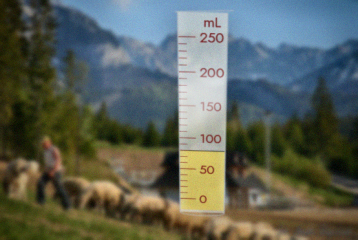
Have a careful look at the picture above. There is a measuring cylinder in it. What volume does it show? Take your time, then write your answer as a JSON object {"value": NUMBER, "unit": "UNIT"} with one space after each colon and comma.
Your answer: {"value": 80, "unit": "mL"}
